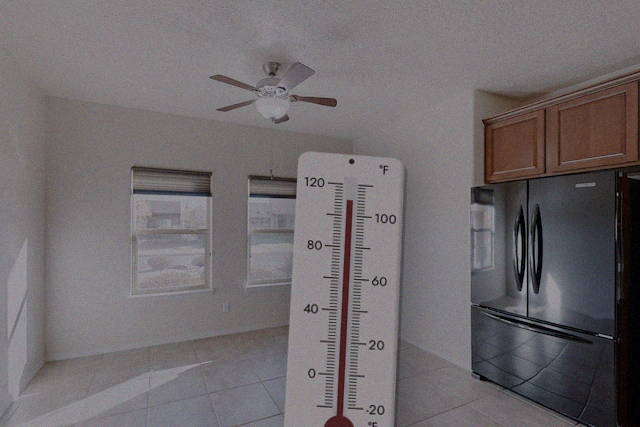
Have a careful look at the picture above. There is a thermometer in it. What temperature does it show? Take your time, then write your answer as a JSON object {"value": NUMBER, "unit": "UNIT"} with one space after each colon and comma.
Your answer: {"value": 110, "unit": "°F"}
